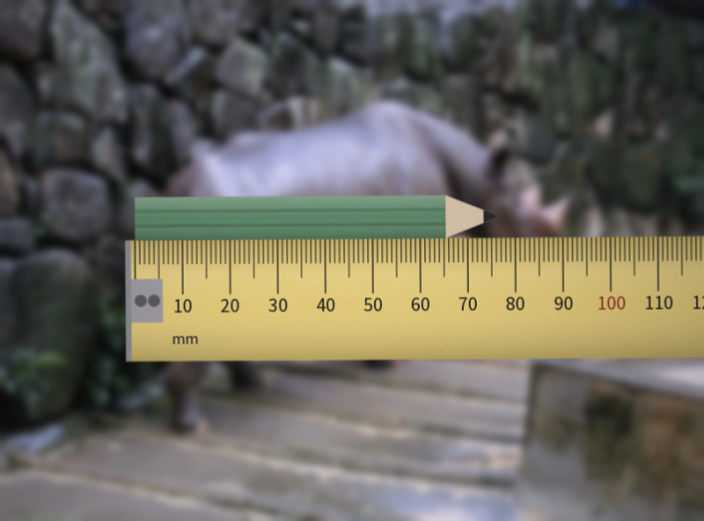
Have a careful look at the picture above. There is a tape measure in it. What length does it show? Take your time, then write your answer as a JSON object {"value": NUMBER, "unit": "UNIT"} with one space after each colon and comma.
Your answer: {"value": 76, "unit": "mm"}
